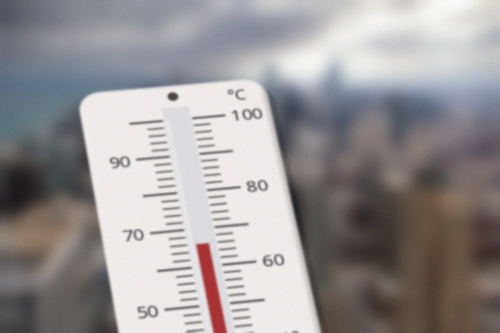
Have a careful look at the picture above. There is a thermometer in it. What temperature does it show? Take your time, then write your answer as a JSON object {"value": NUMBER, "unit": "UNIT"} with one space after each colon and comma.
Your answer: {"value": 66, "unit": "°C"}
